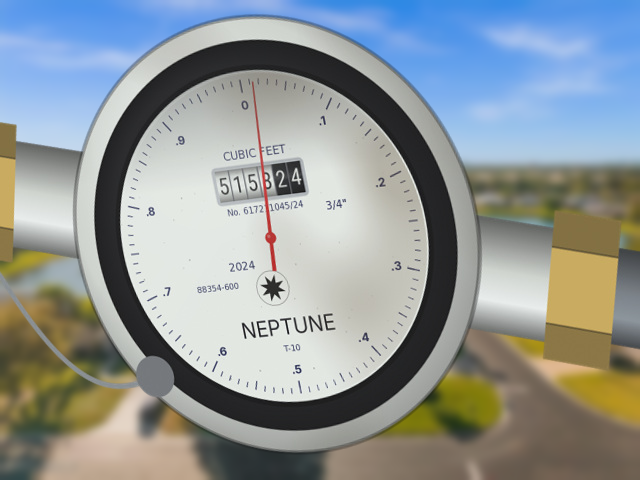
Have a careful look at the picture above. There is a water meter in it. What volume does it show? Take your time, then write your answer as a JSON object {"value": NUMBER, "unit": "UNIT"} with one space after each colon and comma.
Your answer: {"value": 515824.01, "unit": "ft³"}
